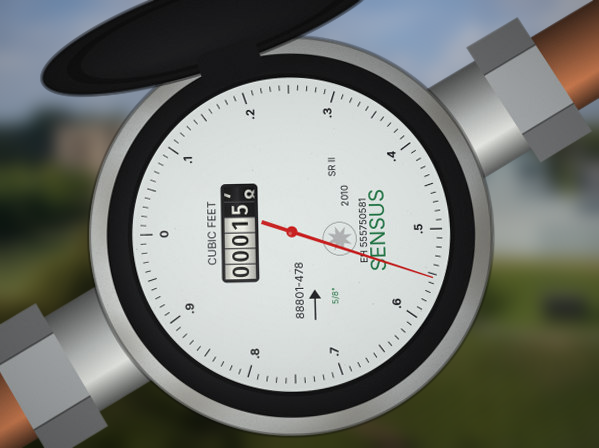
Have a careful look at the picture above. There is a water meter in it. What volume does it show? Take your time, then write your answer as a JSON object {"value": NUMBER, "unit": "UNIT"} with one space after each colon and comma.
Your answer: {"value": 157.55, "unit": "ft³"}
